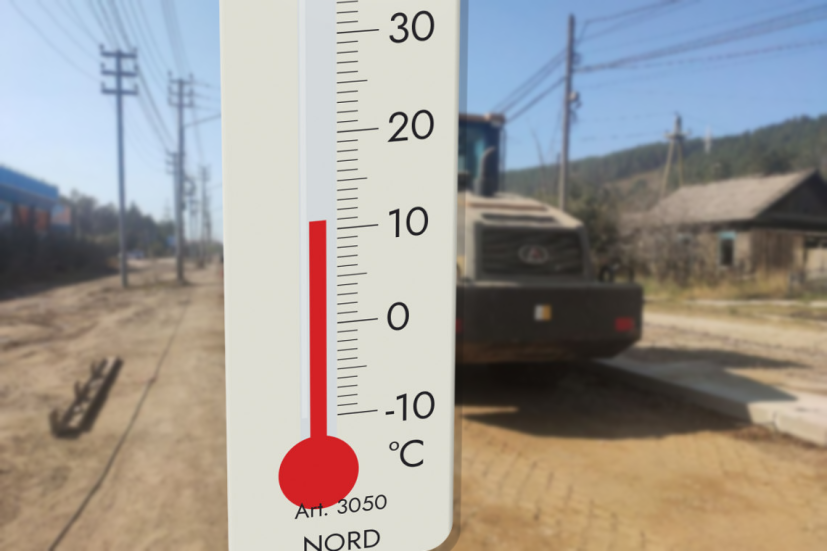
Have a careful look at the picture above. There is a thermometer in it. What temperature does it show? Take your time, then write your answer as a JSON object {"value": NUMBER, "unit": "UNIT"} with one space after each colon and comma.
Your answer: {"value": 11, "unit": "°C"}
